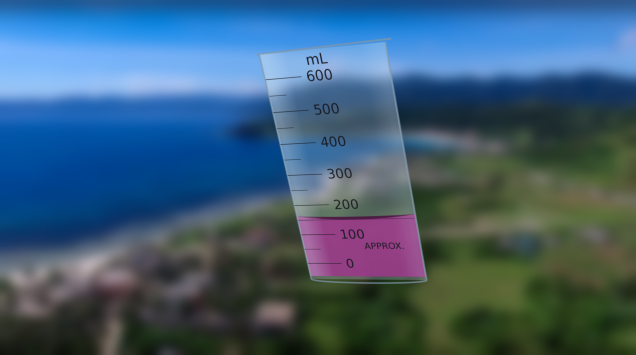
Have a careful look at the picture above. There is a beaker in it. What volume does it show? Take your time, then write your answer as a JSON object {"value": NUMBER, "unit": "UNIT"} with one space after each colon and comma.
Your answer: {"value": 150, "unit": "mL"}
